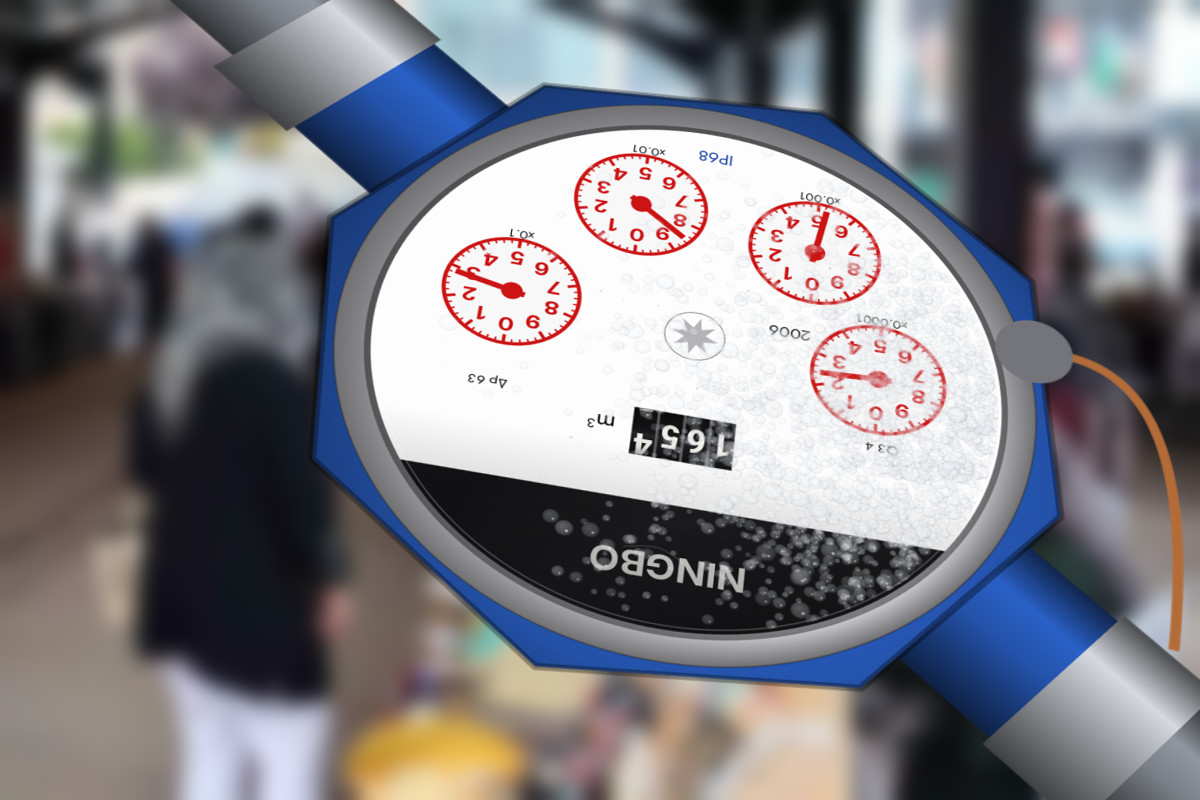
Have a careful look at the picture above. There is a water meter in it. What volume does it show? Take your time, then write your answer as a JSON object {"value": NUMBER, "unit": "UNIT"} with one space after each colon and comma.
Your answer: {"value": 1654.2852, "unit": "m³"}
